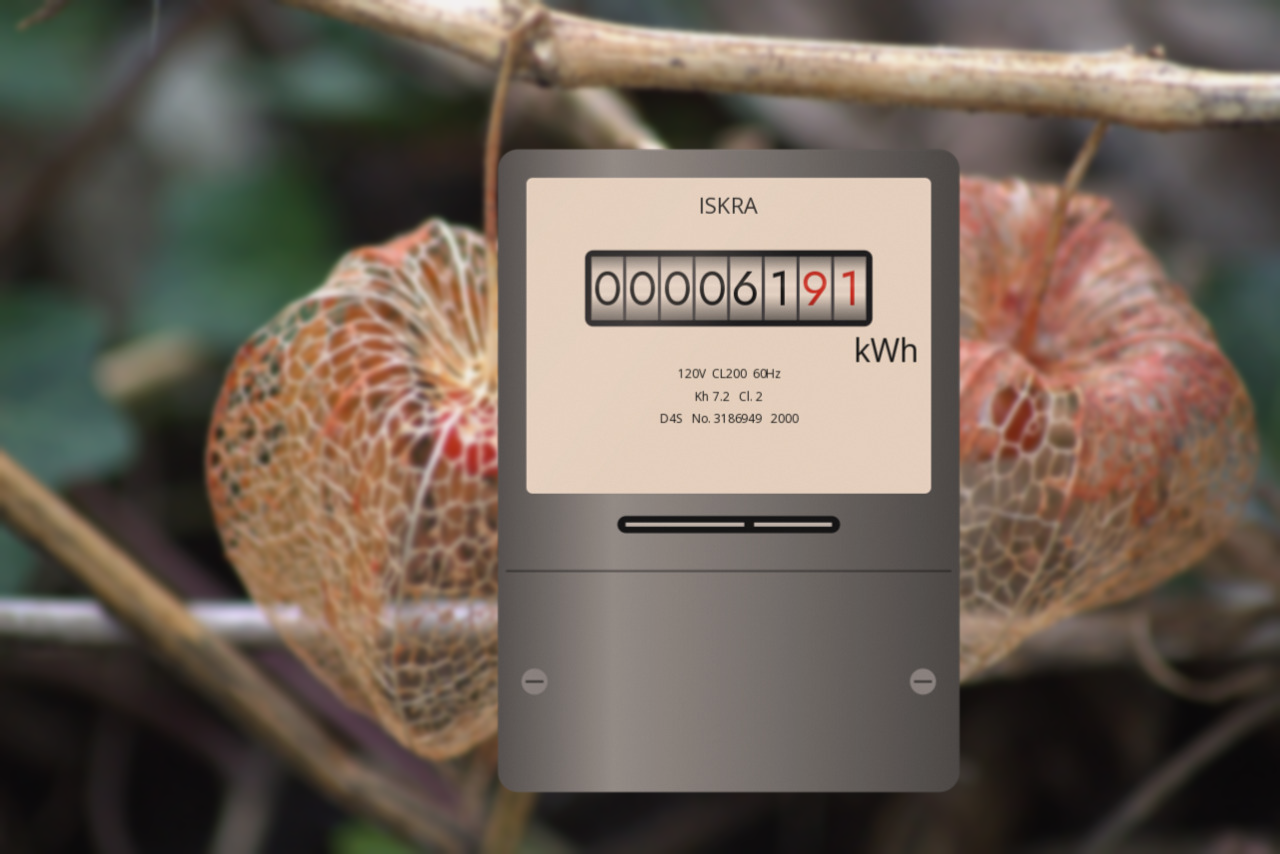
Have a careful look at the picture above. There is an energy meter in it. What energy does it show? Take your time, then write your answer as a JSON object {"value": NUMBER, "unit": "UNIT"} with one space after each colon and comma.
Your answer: {"value": 61.91, "unit": "kWh"}
